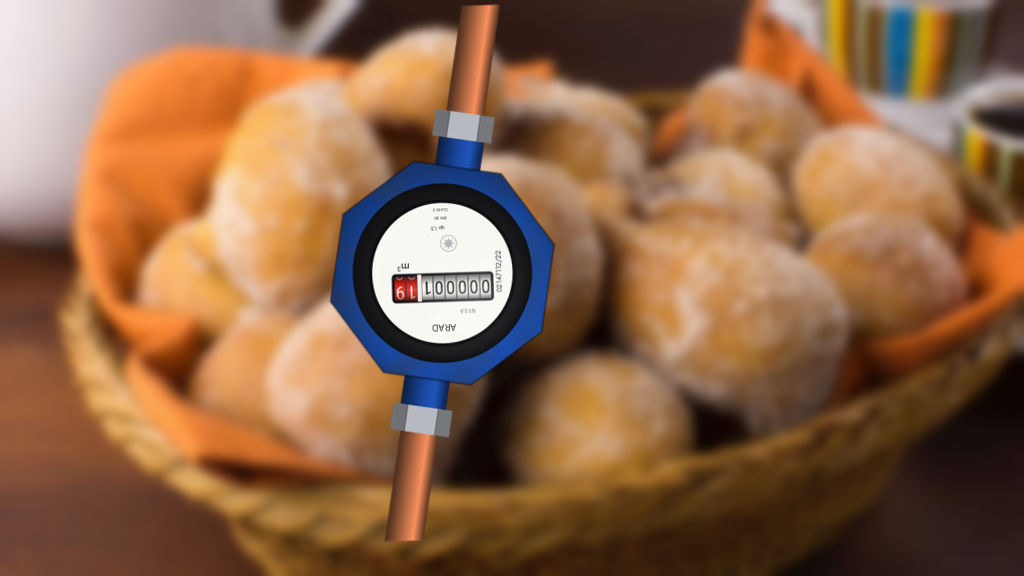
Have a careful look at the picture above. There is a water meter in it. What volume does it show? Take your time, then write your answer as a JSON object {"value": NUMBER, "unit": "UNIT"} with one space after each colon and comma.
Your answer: {"value": 1.19, "unit": "m³"}
